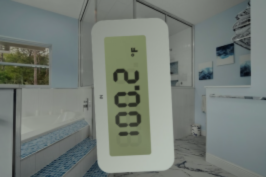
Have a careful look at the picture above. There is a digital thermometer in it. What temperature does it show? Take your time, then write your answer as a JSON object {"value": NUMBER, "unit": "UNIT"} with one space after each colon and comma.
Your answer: {"value": 100.2, "unit": "°F"}
